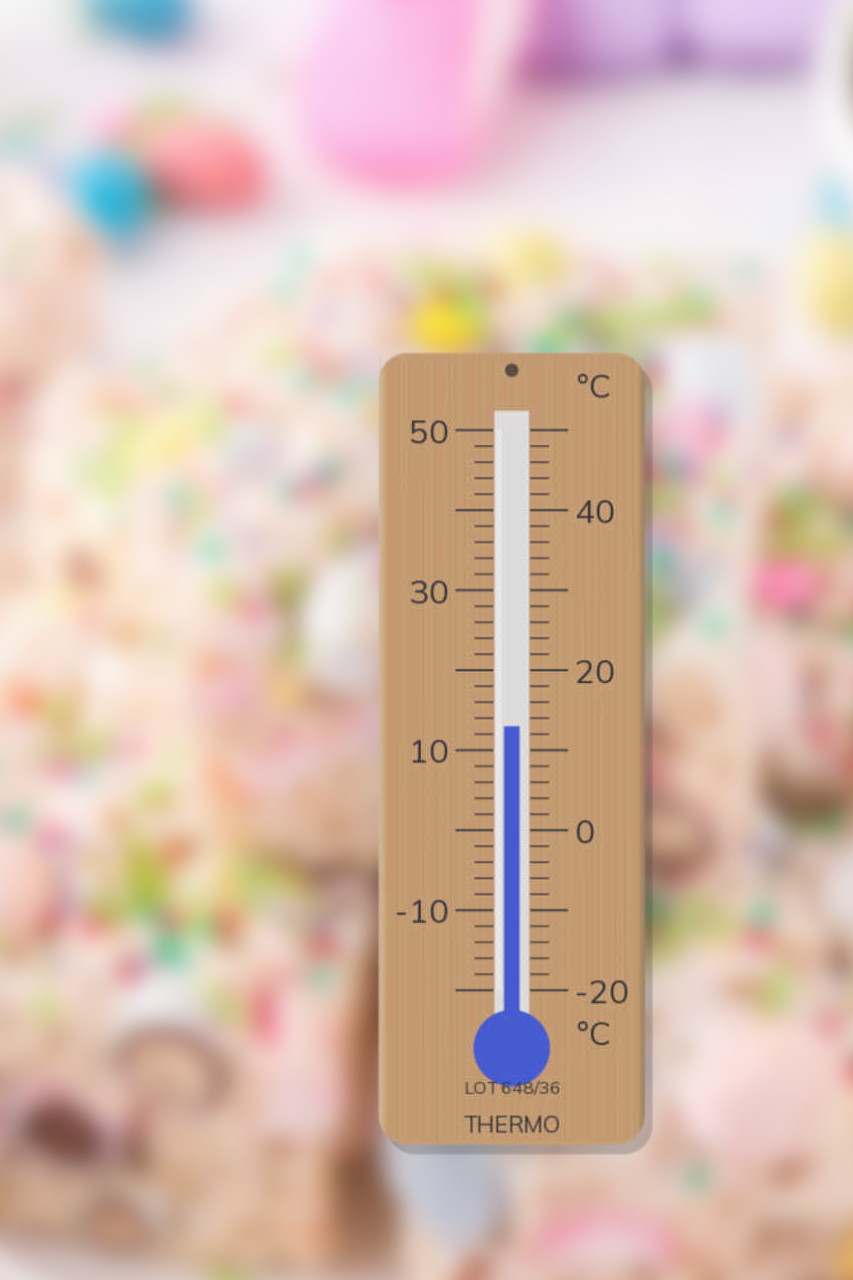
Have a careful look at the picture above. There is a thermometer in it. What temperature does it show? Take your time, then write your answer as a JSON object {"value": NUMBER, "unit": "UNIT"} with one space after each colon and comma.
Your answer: {"value": 13, "unit": "°C"}
